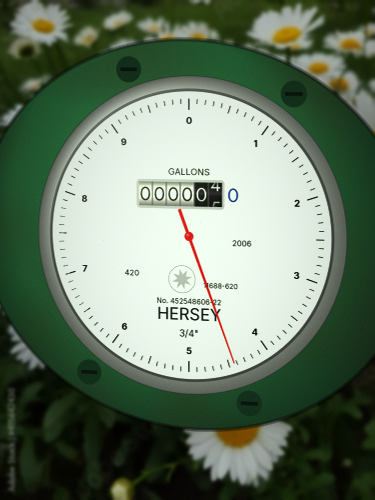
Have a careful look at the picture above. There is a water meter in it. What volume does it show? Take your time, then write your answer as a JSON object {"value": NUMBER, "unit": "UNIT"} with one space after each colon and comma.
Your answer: {"value": 44.4, "unit": "gal"}
